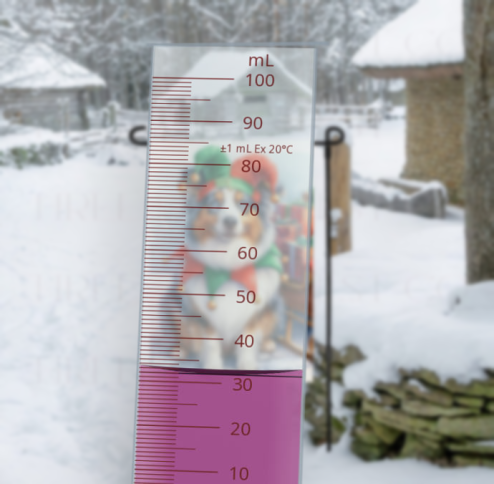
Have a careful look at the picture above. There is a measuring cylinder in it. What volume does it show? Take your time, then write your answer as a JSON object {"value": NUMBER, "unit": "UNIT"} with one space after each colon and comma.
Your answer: {"value": 32, "unit": "mL"}
